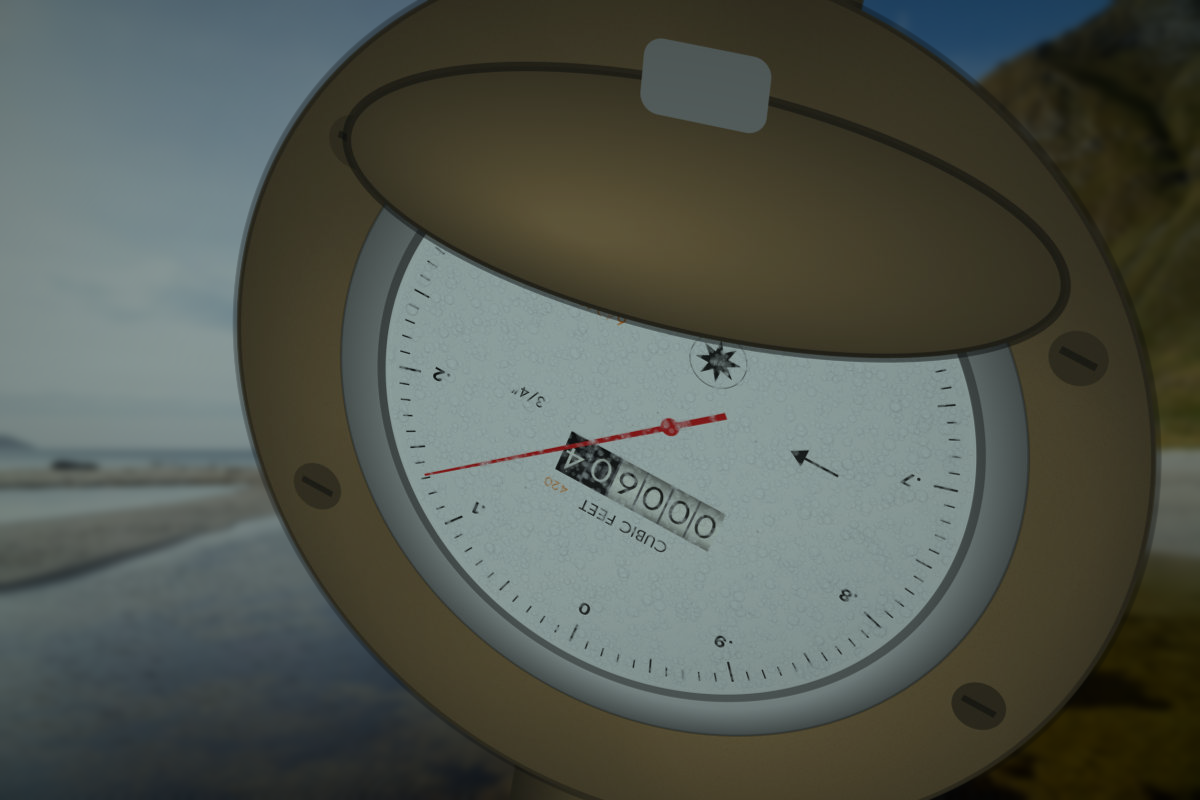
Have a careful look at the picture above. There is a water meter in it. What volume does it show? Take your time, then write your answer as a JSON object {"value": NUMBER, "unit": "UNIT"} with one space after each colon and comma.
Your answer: {"value": 604.13, "unit": "ft³"}
